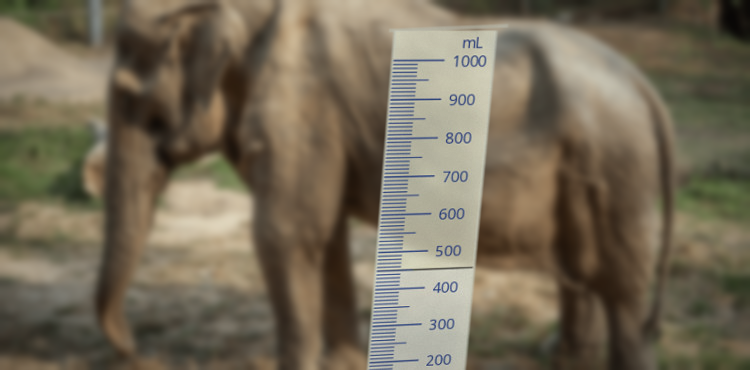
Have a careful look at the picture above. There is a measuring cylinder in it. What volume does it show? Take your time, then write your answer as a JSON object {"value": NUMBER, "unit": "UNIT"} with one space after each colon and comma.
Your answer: {"value": 450, "unit": "mL"}
